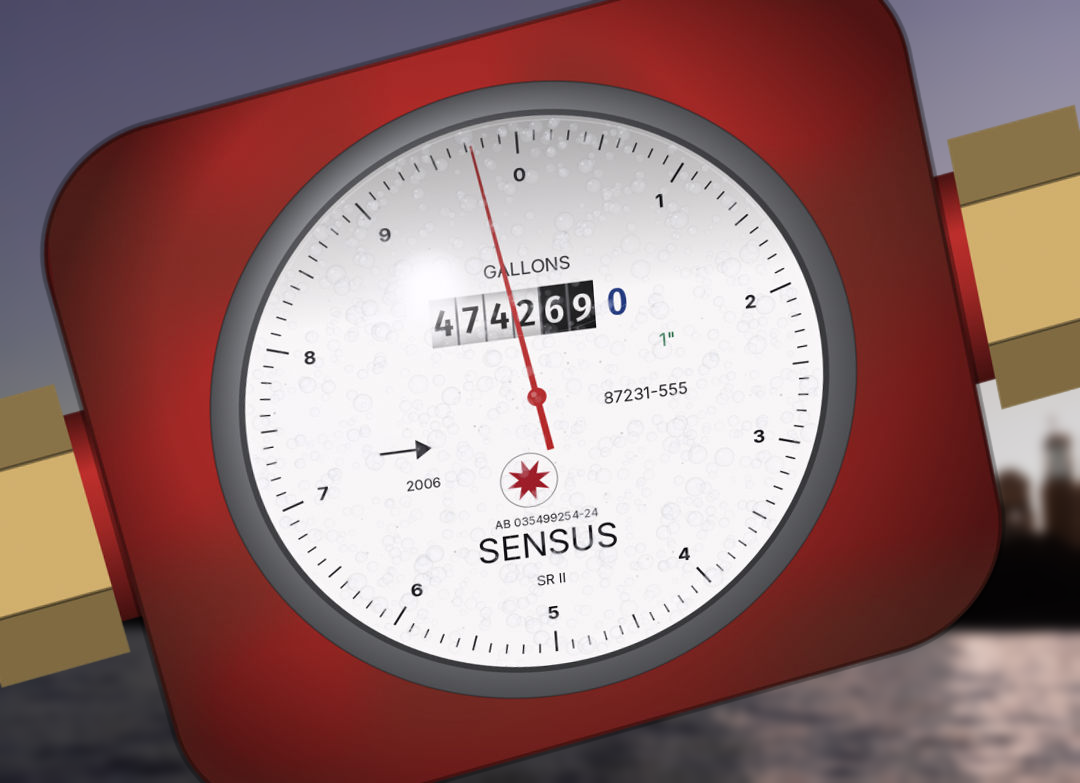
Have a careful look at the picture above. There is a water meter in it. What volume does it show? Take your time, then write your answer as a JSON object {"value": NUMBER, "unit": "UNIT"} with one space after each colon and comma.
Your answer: {"value": 4742689.7, "unit": "gal"}
